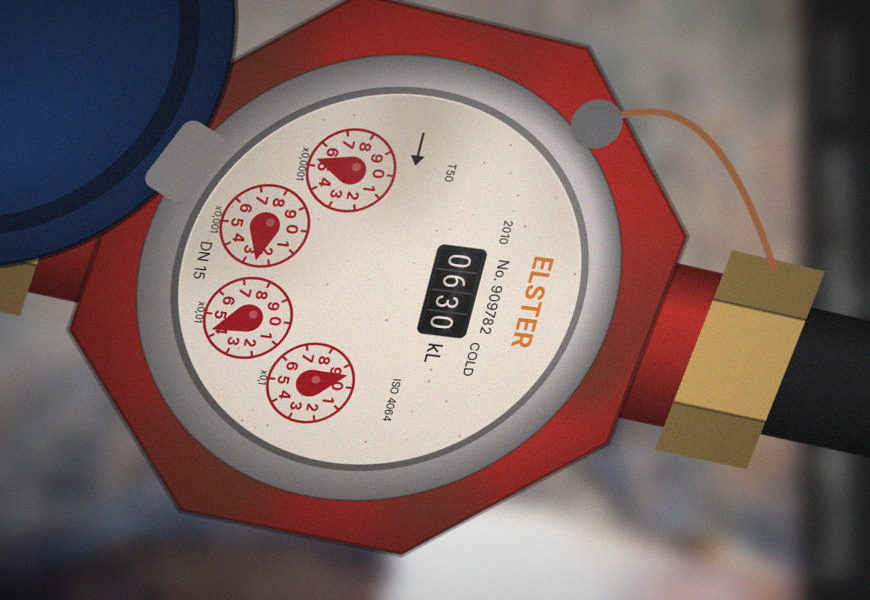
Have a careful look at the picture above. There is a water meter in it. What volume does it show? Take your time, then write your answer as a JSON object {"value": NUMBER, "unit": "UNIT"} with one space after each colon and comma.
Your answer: {"value": 629.9425, "unit": "kL"}
